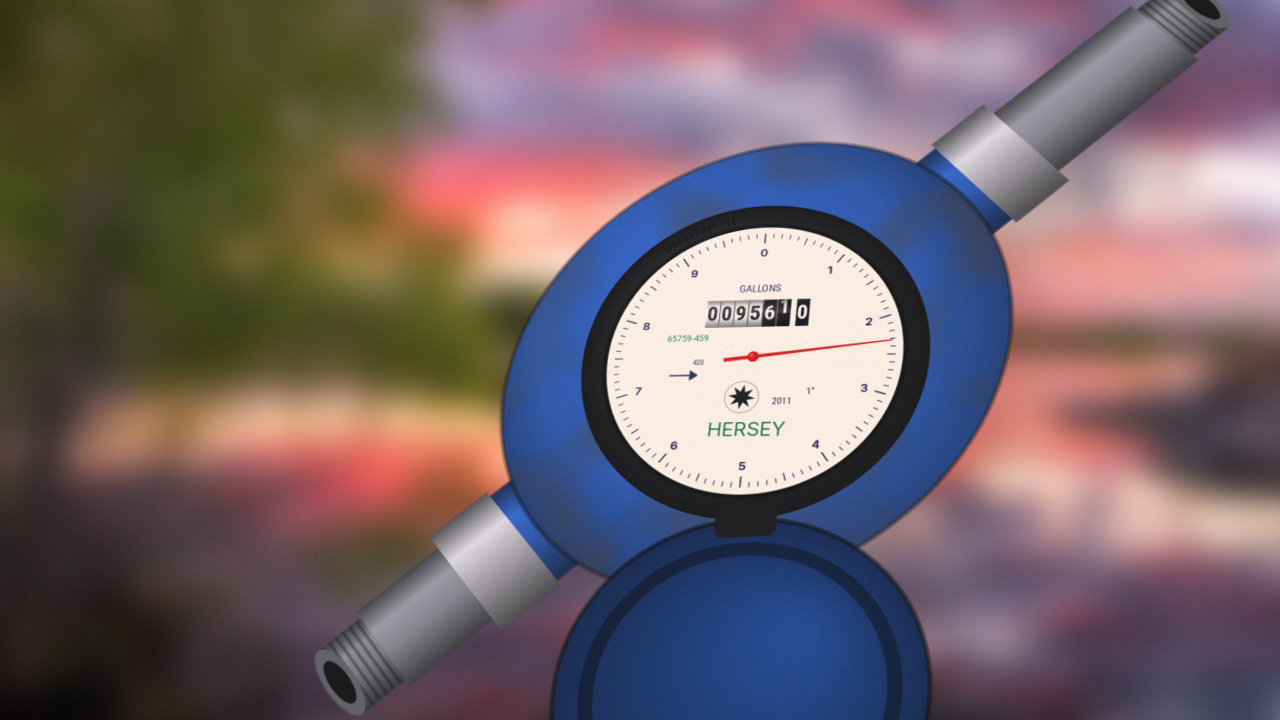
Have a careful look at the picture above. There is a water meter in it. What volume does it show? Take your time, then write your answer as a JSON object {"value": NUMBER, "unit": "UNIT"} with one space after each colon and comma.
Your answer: {"value": 95612.3, "unit": "gal"}
